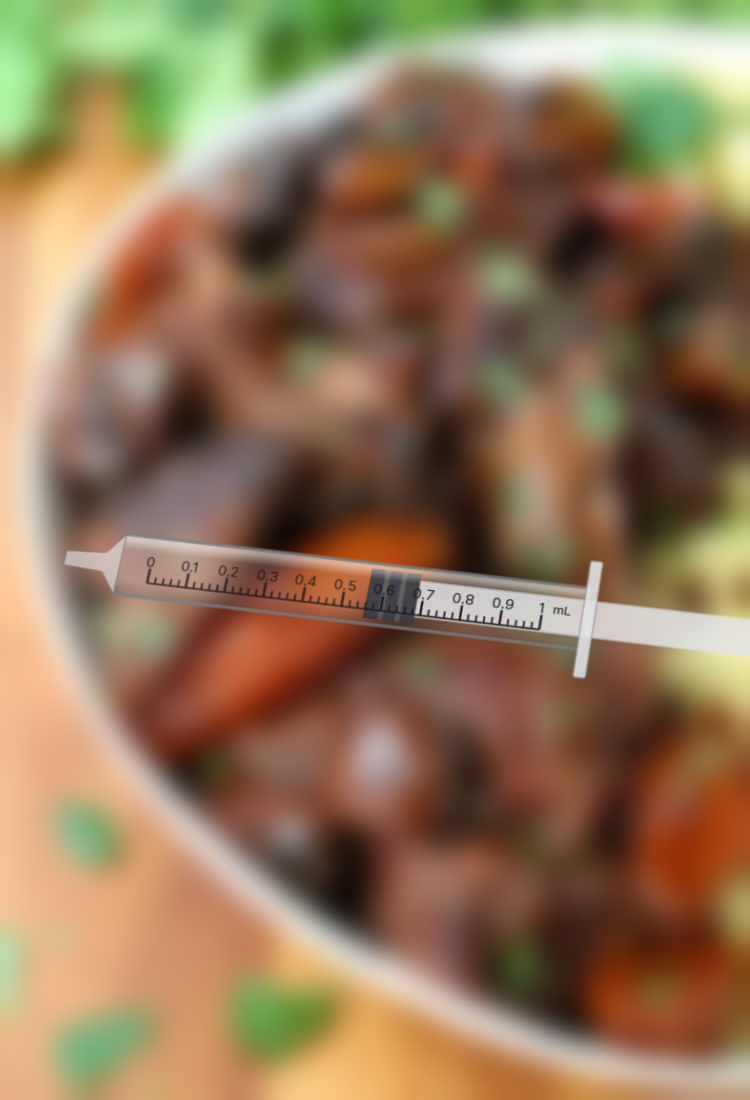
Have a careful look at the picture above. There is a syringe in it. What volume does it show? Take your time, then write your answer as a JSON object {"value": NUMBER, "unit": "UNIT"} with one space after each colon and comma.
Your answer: {"value": 0.56, "unit": "mL"}
